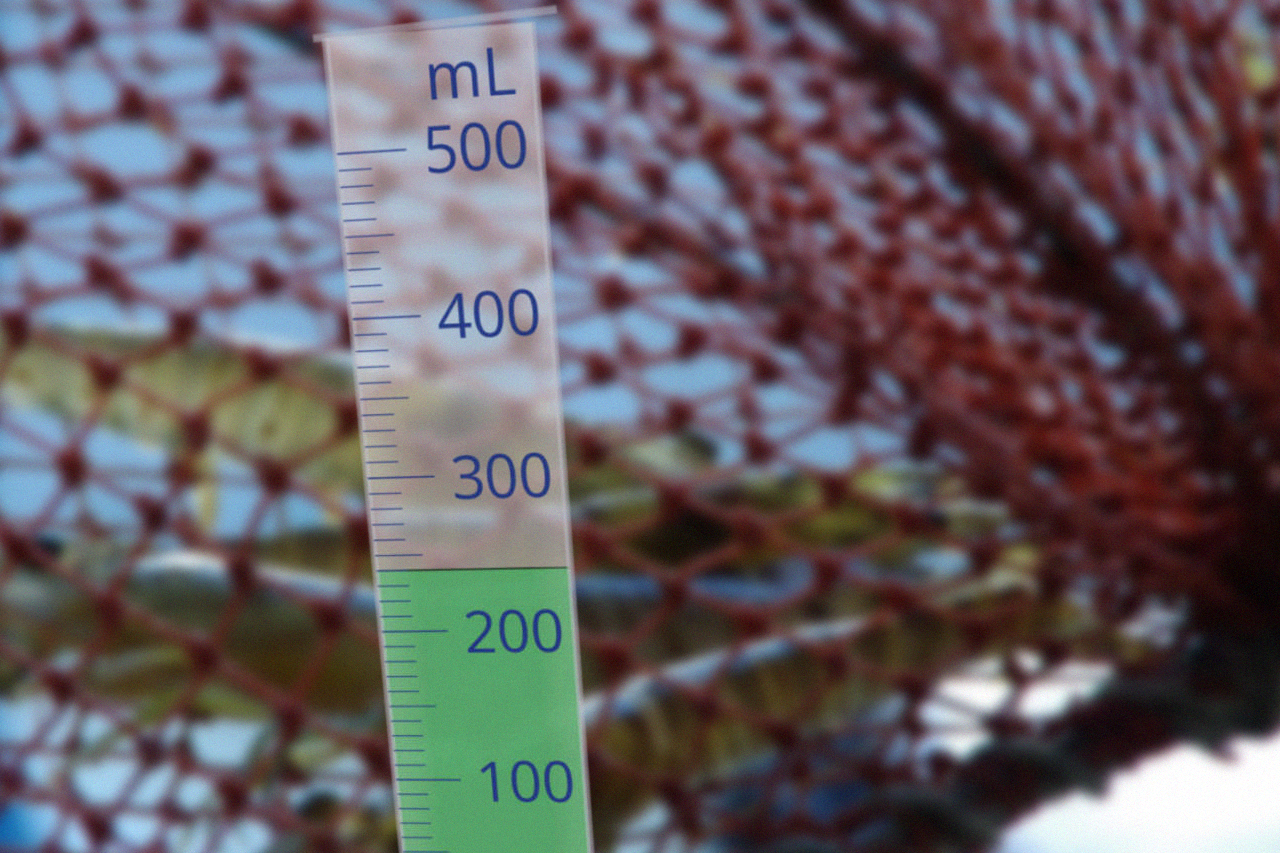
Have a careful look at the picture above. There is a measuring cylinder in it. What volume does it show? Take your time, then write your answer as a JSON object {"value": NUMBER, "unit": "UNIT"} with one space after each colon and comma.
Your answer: {"value": 240, "unit": "mL"}
